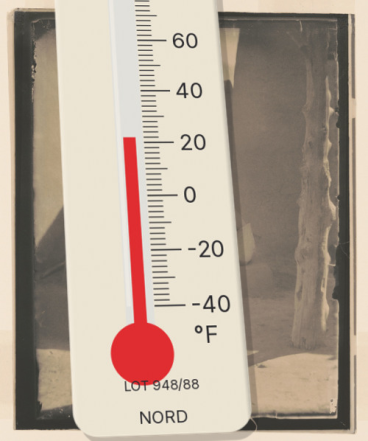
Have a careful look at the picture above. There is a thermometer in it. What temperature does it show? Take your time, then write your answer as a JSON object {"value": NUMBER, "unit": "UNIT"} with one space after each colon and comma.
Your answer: {"value": 22, "unit": "°F"}
